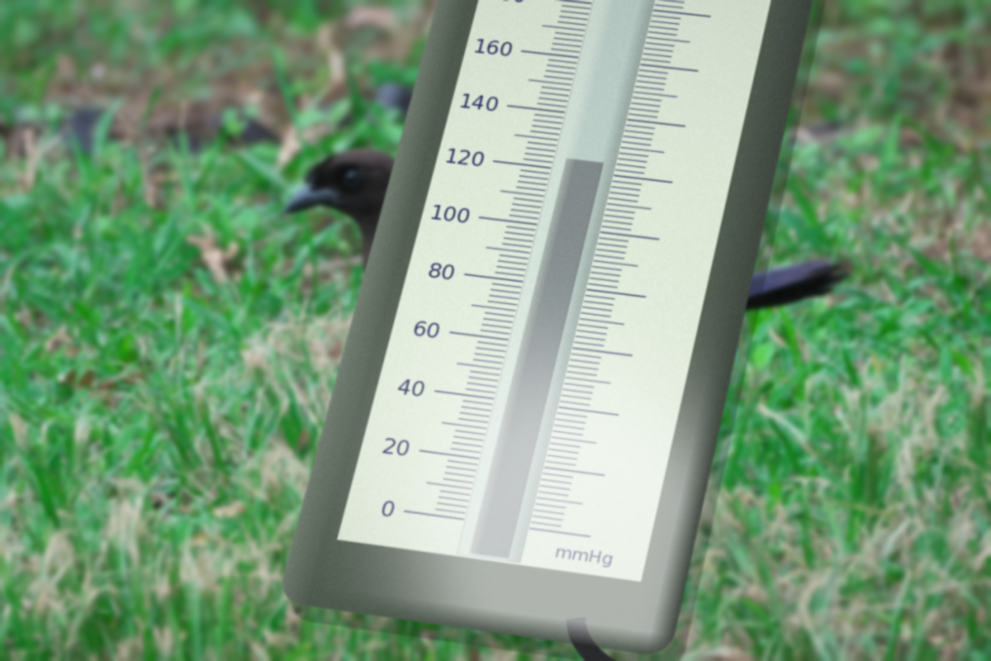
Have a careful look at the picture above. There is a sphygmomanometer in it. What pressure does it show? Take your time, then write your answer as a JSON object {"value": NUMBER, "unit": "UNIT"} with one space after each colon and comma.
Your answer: {"value": 124, "unit": "mmHg"}
